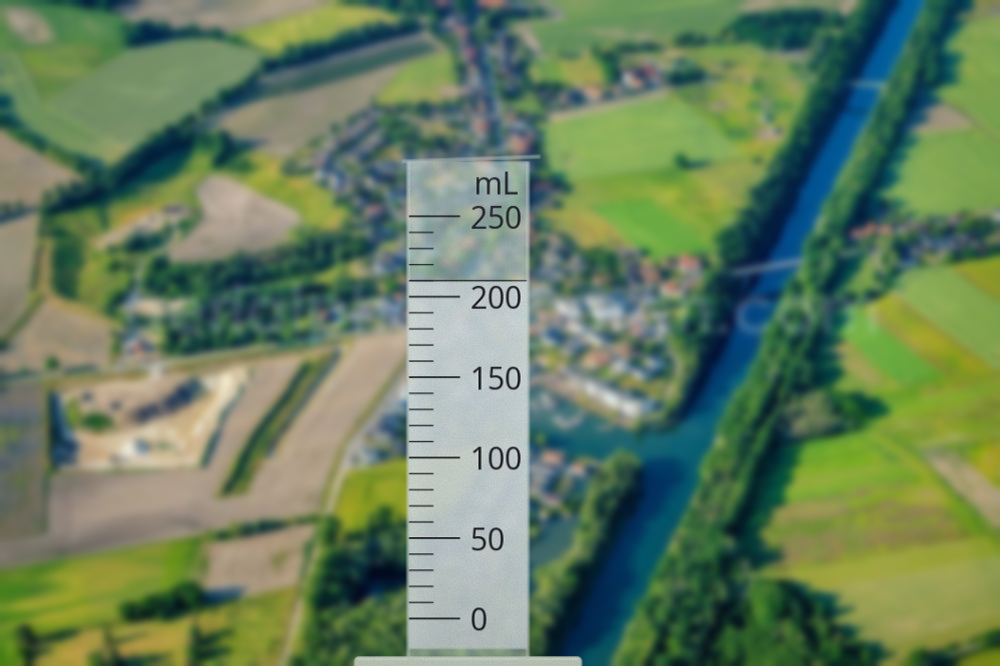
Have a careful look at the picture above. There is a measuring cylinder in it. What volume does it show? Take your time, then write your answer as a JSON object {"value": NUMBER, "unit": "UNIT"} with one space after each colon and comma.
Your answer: {"value": 210, "unit": "mL"}
